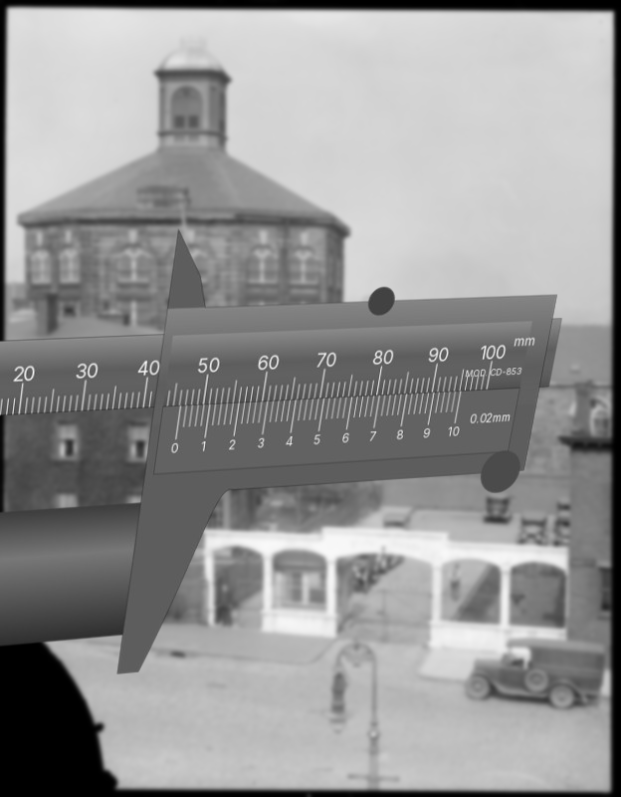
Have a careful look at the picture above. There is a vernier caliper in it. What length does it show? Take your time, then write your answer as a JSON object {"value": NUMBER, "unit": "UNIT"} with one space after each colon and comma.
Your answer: {"value": 46.2, "unit": "mm"}
